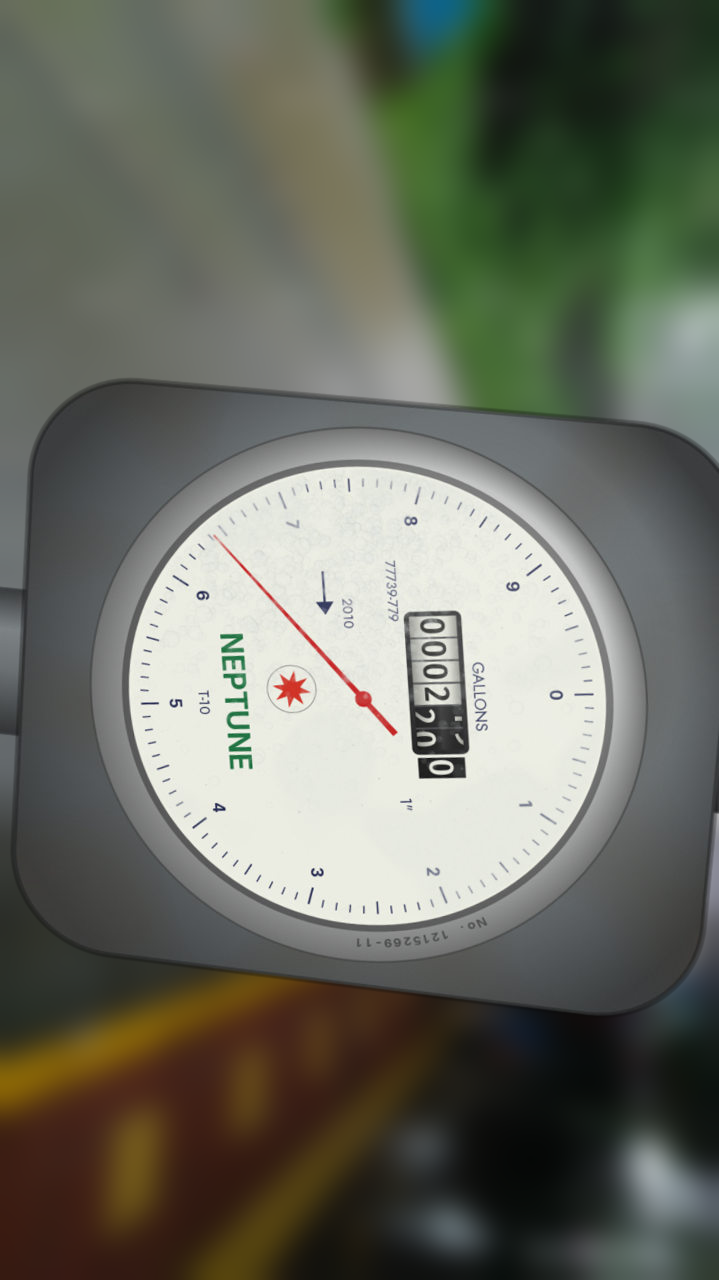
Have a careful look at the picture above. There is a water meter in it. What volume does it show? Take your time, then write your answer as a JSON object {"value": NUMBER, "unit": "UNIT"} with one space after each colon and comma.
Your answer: {"value": 2196.4, "unit": "gal"}
